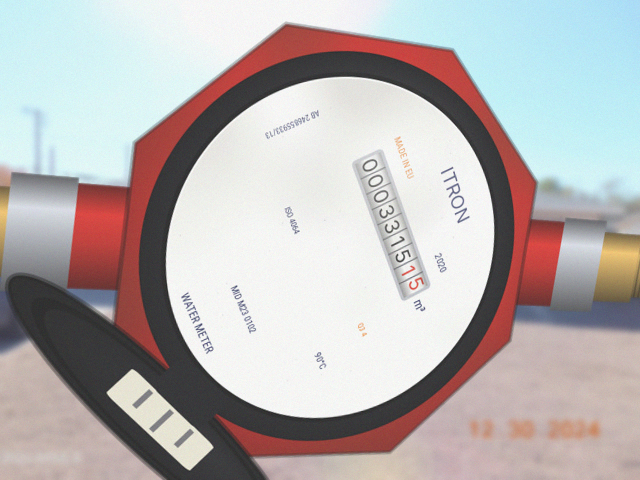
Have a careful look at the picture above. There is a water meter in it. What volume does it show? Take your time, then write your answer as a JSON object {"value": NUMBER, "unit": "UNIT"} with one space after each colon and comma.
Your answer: {"value": 3315.15, "unit": "m³"}
